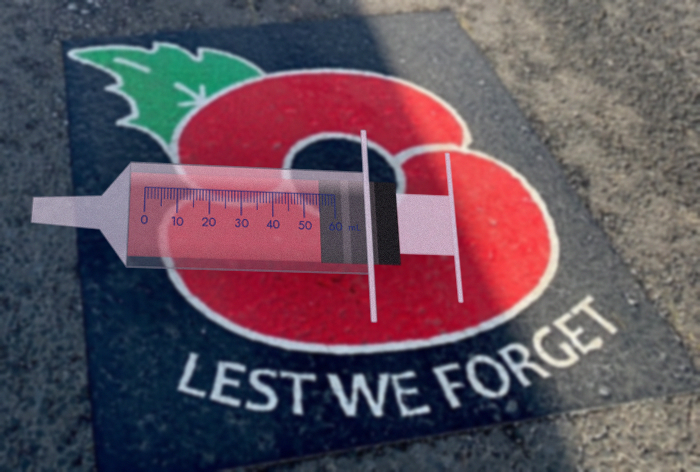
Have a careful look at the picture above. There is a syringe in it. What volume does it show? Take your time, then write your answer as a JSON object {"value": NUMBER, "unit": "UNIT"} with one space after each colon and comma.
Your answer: {"value": 55, "unit": "mL"}
